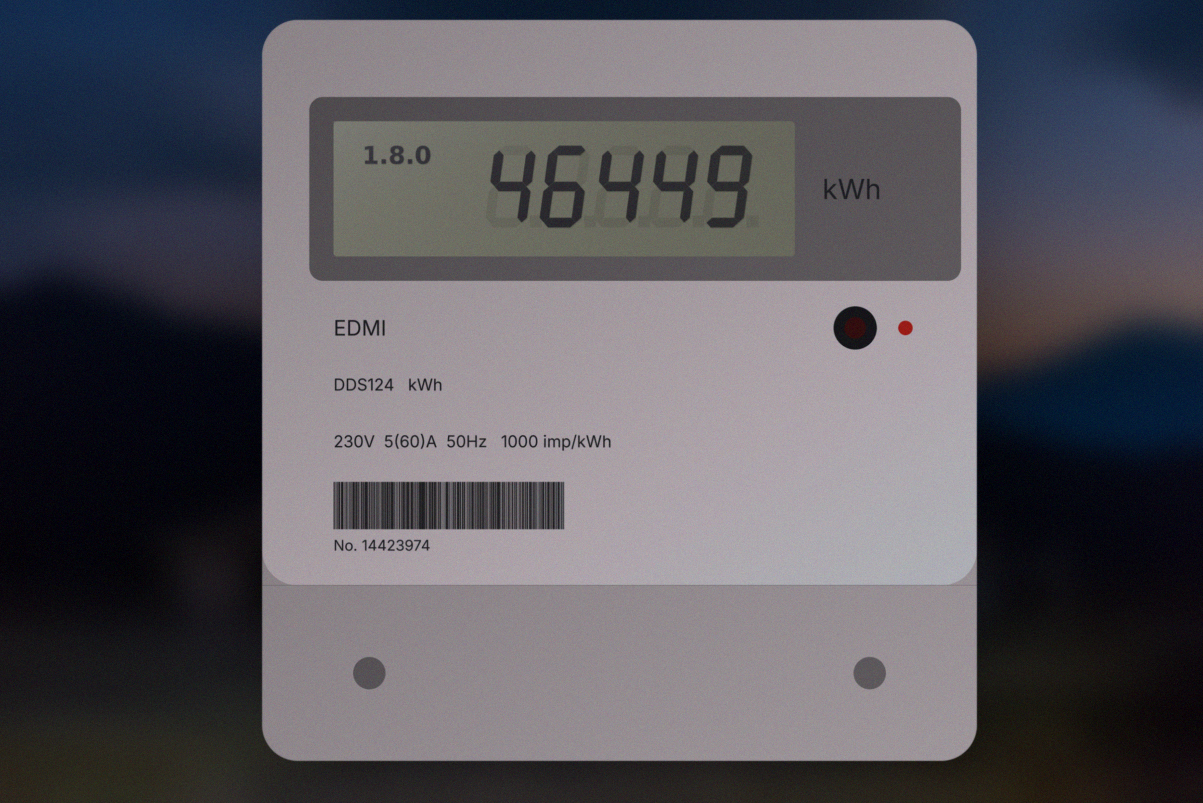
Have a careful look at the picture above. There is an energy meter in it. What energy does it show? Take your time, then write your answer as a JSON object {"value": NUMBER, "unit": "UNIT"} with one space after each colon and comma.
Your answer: {"value": 46449, "unit": "kWh"}
